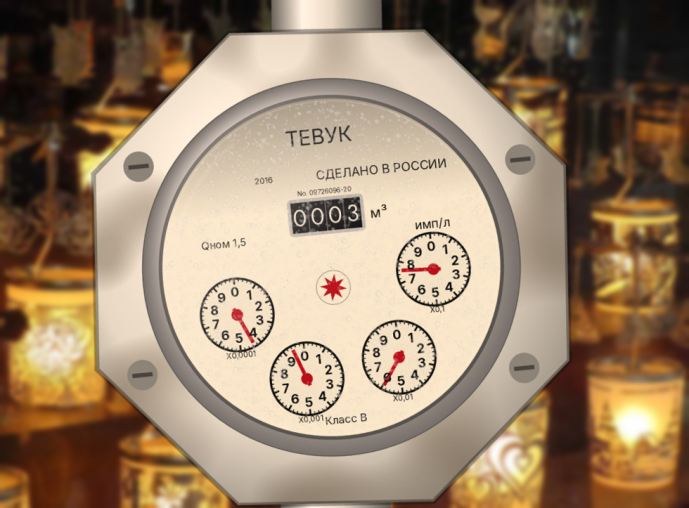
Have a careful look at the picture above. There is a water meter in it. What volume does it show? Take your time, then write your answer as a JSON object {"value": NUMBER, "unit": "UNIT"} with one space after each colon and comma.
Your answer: {"value": 3.7594, "unit": "m³"}
